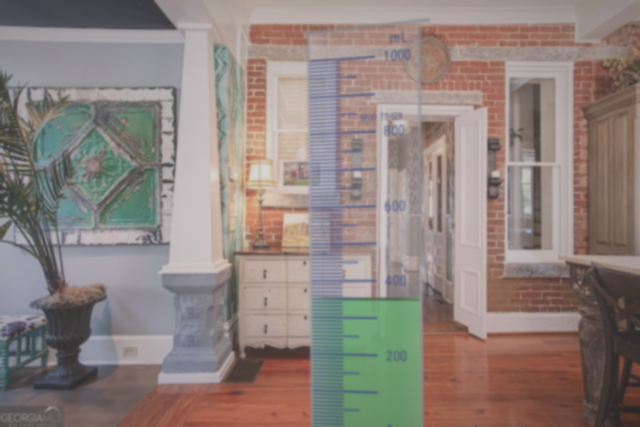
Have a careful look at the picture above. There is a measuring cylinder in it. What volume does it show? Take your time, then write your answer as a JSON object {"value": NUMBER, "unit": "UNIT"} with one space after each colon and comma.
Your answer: {"value": 350, "unit": "mL"}
